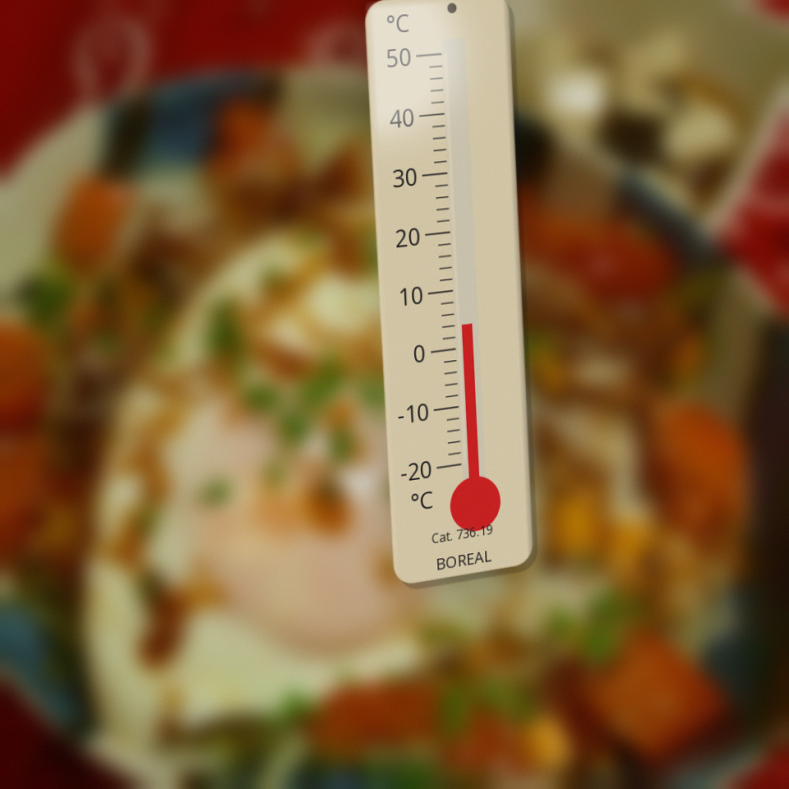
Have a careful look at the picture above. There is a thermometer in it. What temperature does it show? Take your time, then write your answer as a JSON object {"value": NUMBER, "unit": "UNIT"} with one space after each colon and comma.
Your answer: {"value": 4, "unit": "°C"}
